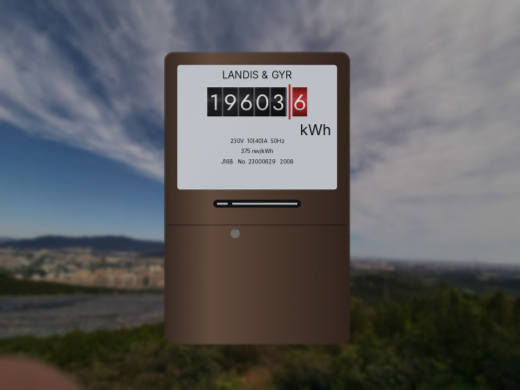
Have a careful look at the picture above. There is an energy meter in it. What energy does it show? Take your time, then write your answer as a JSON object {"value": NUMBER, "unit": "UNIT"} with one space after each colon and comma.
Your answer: {"value": 19603.6, "unit": "kWh"}
